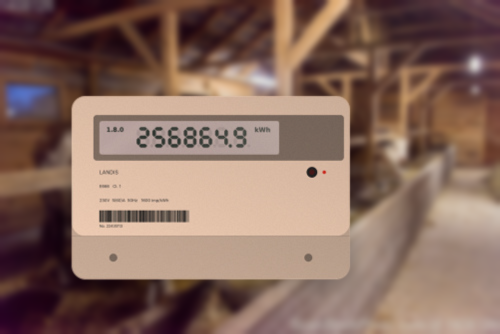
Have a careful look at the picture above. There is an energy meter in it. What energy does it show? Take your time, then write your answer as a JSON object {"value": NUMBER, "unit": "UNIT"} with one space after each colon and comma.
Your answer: {"value": 256864.9, "unit": "kWh"}
